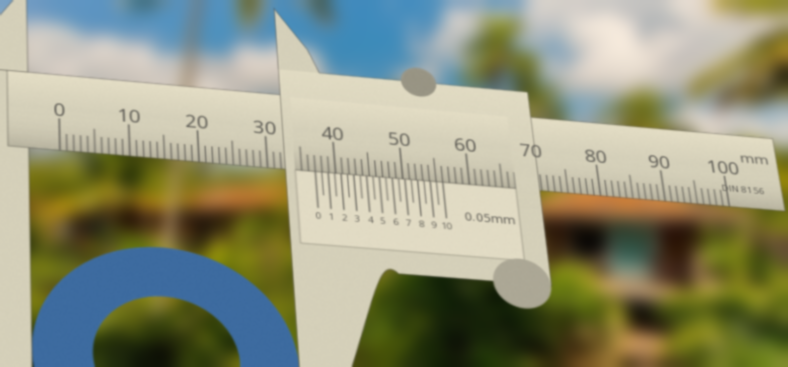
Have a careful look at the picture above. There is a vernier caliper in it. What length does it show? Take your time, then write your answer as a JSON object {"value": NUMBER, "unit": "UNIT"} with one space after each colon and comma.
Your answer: {"value": 37.0, "unit": "mm"}
